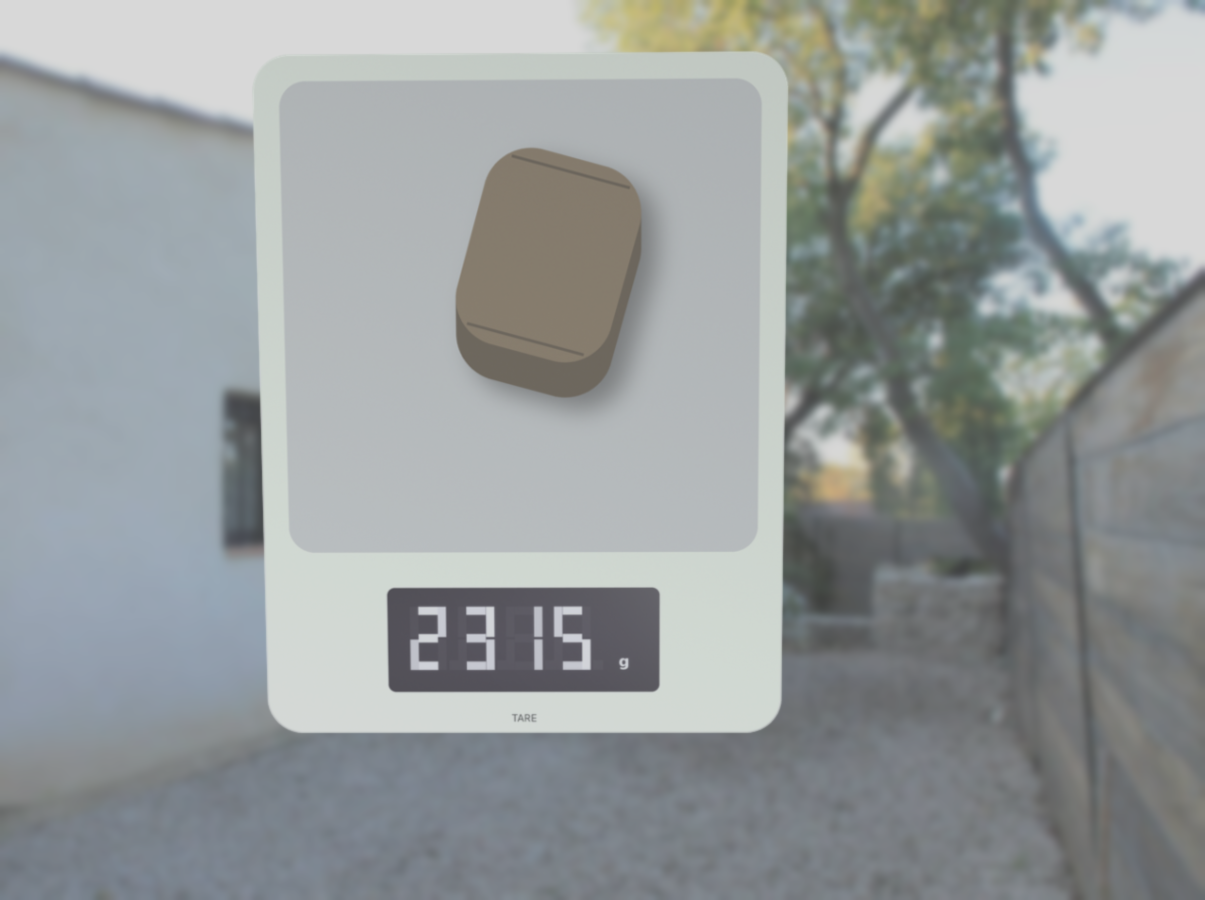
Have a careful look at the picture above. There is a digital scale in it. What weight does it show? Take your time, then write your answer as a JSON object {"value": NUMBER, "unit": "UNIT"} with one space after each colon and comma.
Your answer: {"value": 2315, "unit": "g"}
